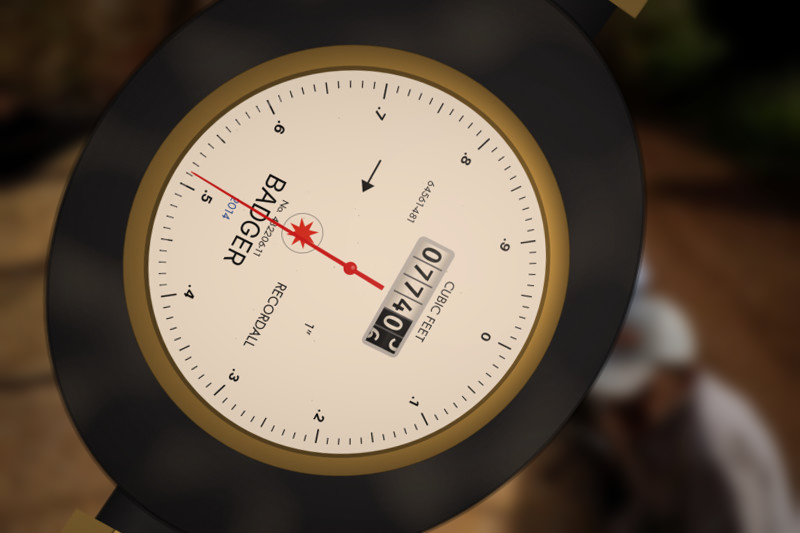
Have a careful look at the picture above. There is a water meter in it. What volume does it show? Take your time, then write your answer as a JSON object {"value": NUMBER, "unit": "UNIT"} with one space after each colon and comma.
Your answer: {"value": 77405.51, "unit": "ft³"}
